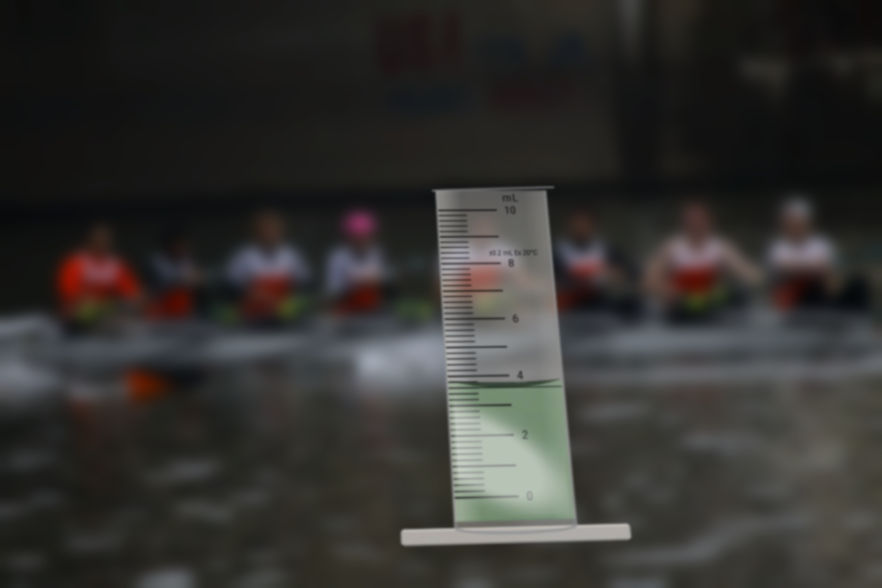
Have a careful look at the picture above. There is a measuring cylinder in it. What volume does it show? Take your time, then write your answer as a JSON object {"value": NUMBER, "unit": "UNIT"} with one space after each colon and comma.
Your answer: {"value": 3.6, "unit": "mL"}
